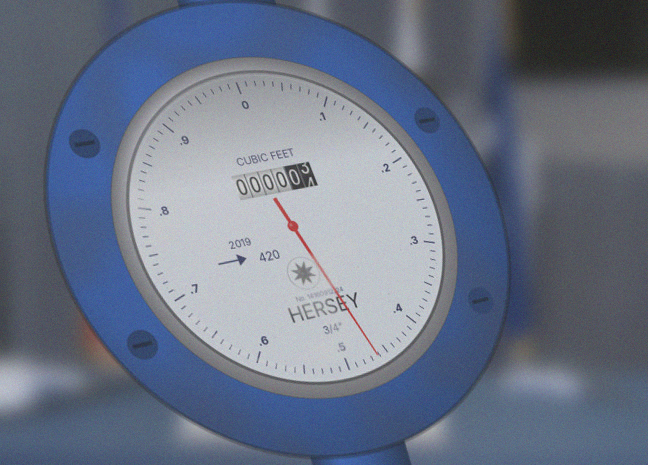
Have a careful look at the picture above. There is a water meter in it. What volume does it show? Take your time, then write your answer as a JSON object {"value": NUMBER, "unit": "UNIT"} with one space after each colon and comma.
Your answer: {"value": 3.46, "unit": "ft³"}
